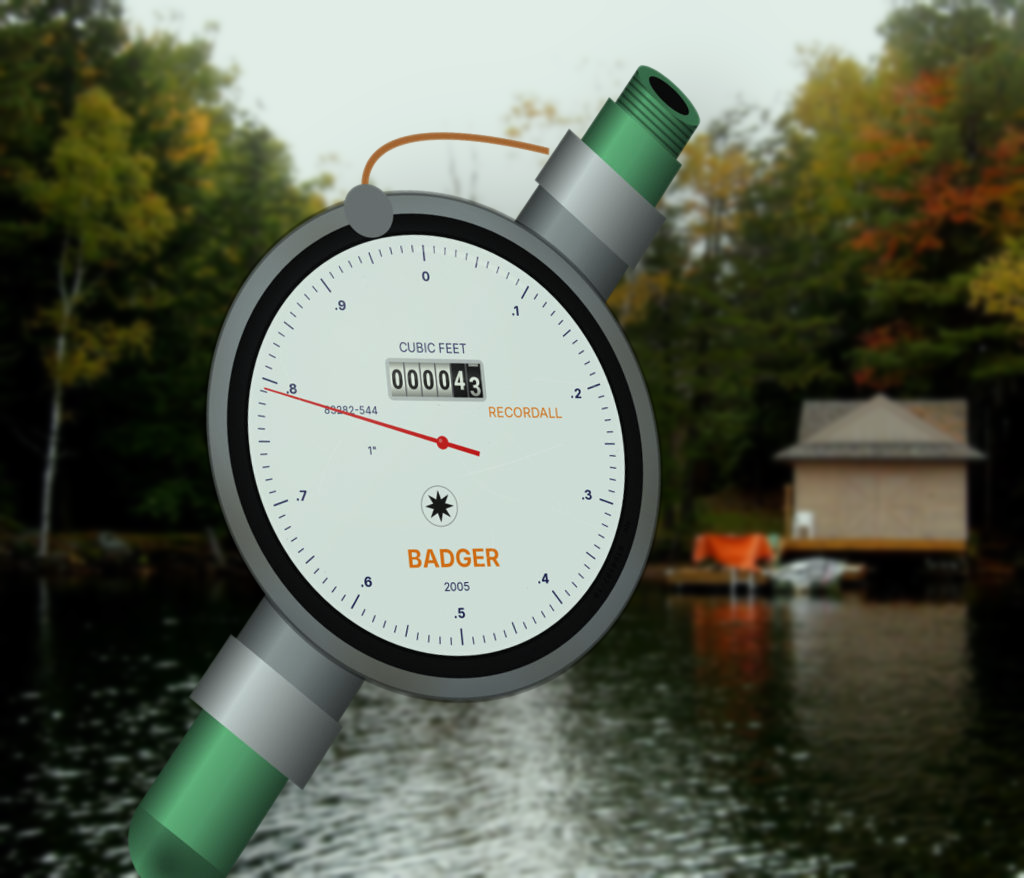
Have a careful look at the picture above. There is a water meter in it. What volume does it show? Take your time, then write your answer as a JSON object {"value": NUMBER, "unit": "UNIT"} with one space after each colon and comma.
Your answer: {"value": 42.79, "unit": "ft³"}
